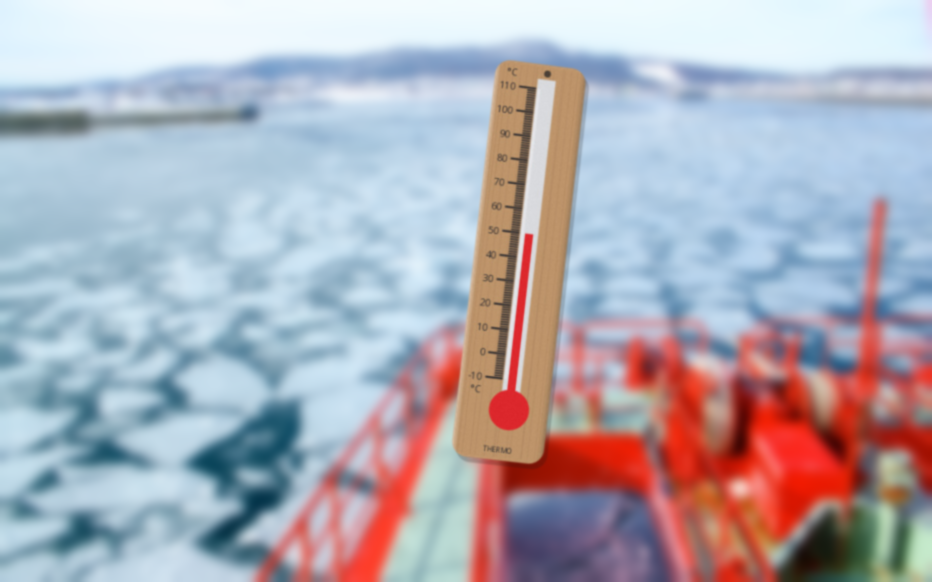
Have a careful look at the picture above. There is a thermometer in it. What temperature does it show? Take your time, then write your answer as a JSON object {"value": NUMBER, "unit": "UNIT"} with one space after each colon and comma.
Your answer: {"value": 50, "unit": "°C"}
